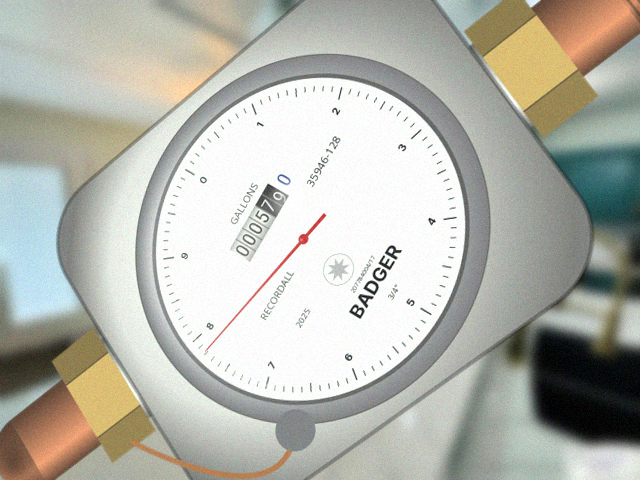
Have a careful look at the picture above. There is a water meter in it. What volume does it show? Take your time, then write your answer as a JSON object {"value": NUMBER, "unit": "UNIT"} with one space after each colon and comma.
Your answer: {"value": 5787.8, "unit": "gal"}
